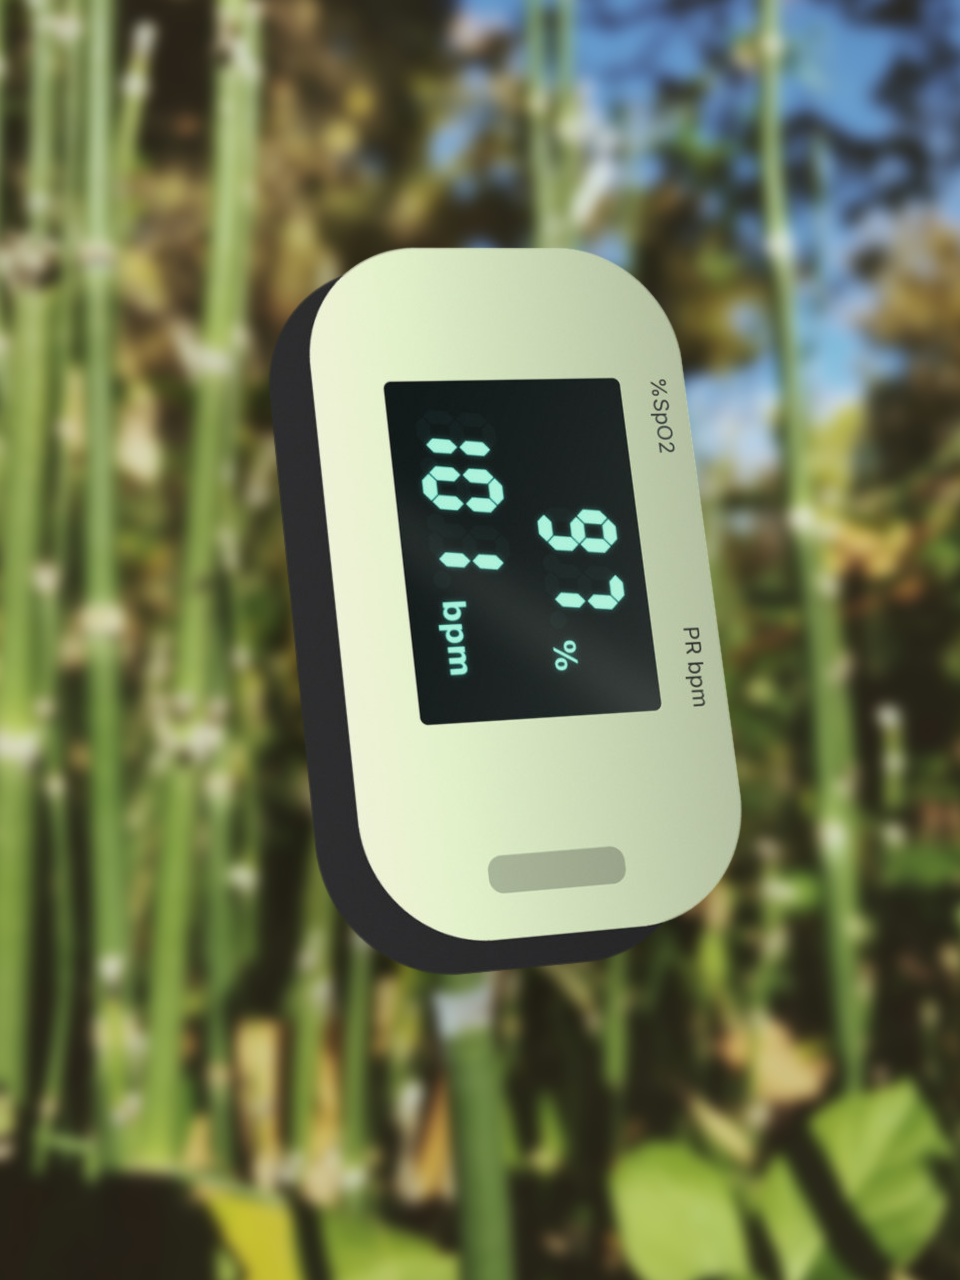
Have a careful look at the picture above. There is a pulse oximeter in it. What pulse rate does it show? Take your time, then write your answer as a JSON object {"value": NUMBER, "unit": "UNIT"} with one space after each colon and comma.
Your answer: {"value": 101, "unit": "bpm"}
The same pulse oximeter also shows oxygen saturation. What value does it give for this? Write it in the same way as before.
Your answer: {"value": 97, "unit": "%"}
